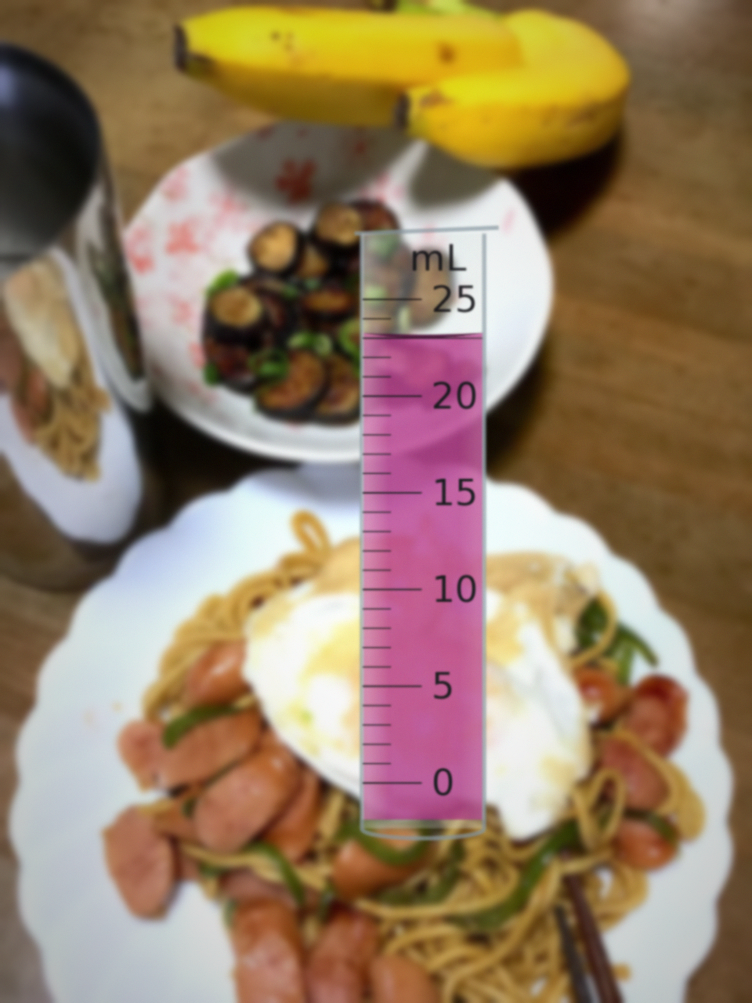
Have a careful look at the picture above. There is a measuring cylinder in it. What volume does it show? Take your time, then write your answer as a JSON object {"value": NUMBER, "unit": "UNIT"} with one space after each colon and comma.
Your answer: {"value": 23, "unit": "mL"}
